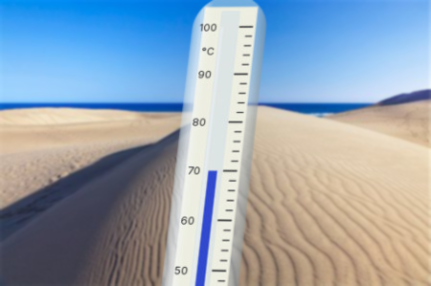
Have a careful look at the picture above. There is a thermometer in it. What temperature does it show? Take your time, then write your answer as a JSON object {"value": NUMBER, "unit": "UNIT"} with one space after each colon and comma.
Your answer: {"value": 70, "unit": "°C"}
